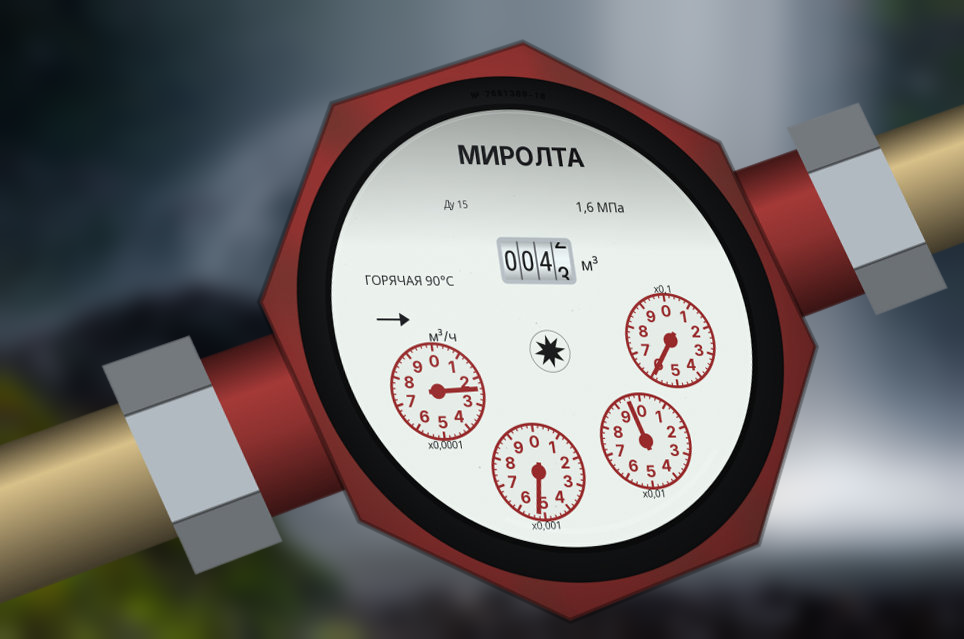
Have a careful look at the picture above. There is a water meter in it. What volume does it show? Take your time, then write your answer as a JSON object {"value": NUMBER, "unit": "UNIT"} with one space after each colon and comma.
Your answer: {"value": 42.5952, "unit": "m³"}
